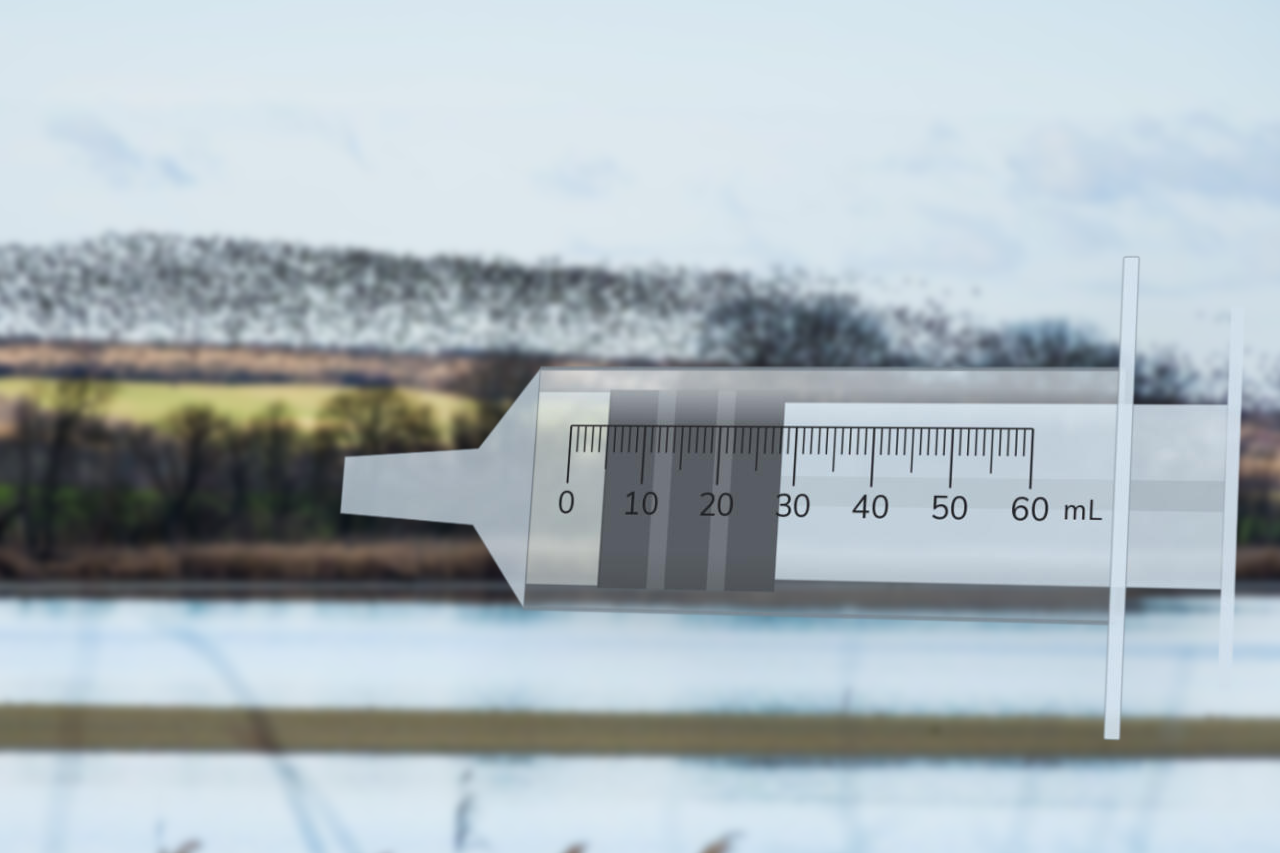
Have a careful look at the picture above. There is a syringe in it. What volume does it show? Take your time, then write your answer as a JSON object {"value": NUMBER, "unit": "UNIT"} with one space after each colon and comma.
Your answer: {"value": 5, "unit": "mL"}
